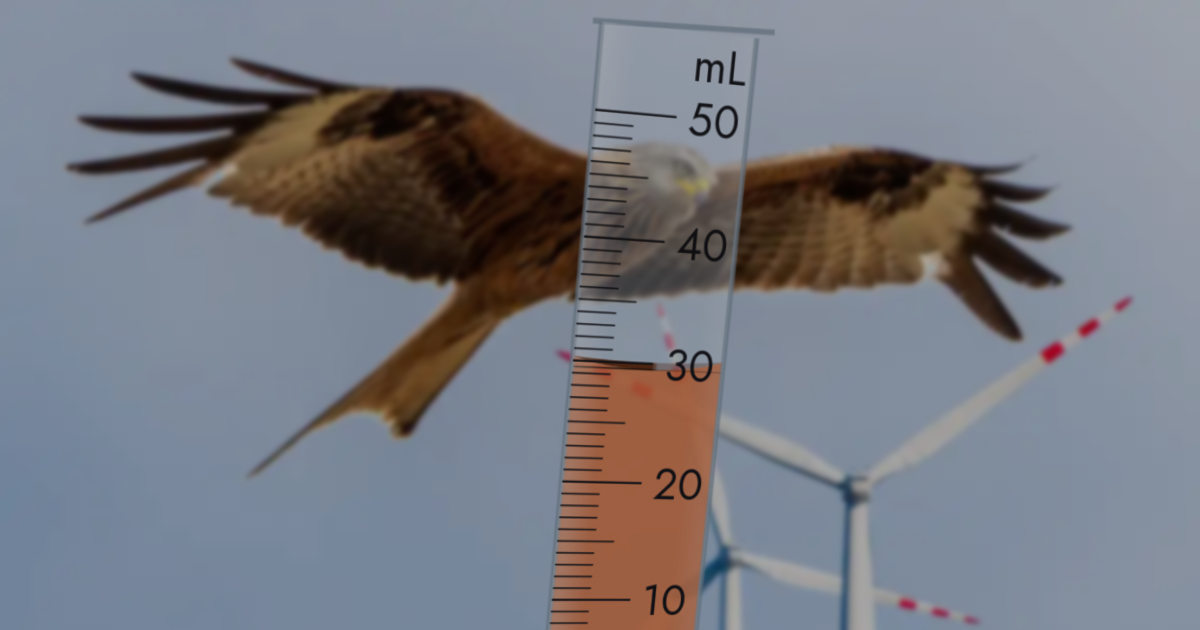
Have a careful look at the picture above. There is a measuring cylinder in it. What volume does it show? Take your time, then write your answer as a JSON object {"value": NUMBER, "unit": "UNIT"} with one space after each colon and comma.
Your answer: {"value": 29.5, "unit": "mL"}
